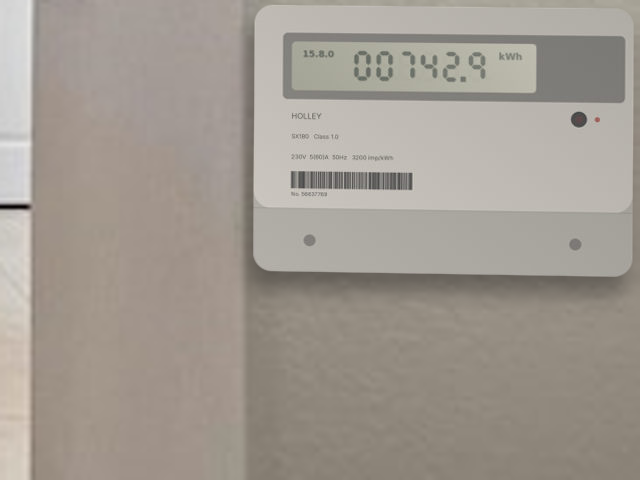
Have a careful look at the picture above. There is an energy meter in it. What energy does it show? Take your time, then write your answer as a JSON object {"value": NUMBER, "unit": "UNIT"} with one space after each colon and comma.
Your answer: {"value": 742.9, "unit": "kWh"}
